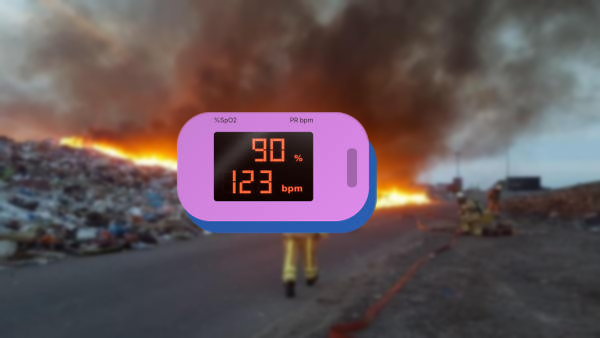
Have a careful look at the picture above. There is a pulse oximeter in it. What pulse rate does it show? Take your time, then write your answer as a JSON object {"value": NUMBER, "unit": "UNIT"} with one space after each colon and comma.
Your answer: {"value": 123, "unit": "bpm"}
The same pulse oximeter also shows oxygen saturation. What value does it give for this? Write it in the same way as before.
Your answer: {"value": 90, "unit": "%"}
